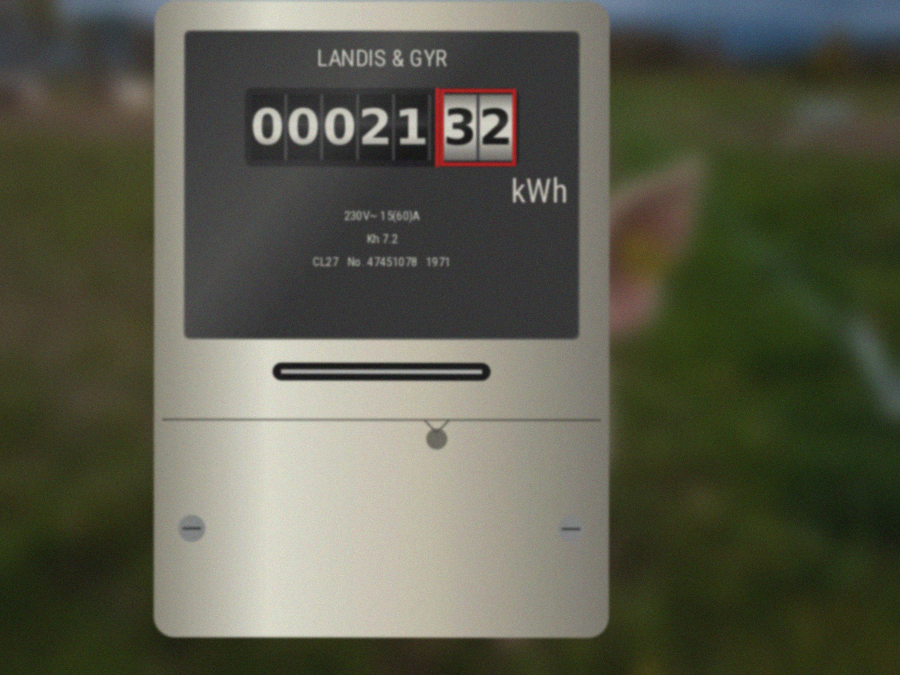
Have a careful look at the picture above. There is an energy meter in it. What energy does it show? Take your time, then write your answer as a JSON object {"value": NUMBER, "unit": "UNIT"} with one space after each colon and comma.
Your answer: {"value": 21.32, "unit": "kWh"}
